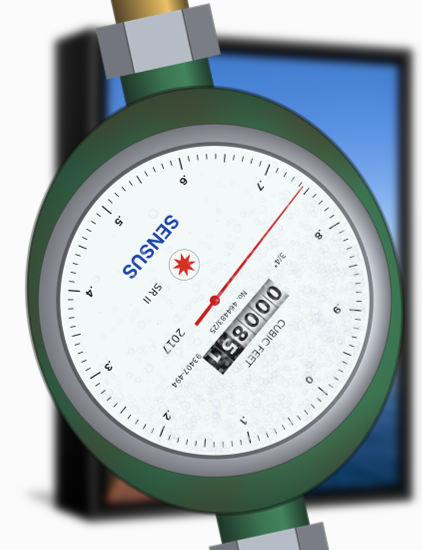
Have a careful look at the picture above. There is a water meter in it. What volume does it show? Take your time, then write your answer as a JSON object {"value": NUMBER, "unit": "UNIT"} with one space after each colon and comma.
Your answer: {"value": 850.74, "unit": "ft³"}
